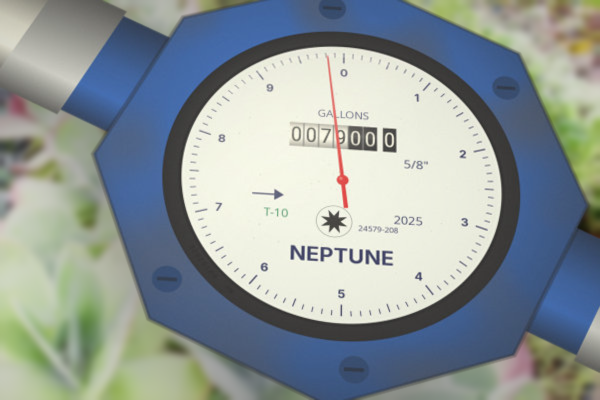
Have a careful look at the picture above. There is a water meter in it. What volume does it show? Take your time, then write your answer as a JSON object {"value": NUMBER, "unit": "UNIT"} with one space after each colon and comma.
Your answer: {"value": 78999.8, "unit": "gal"}
